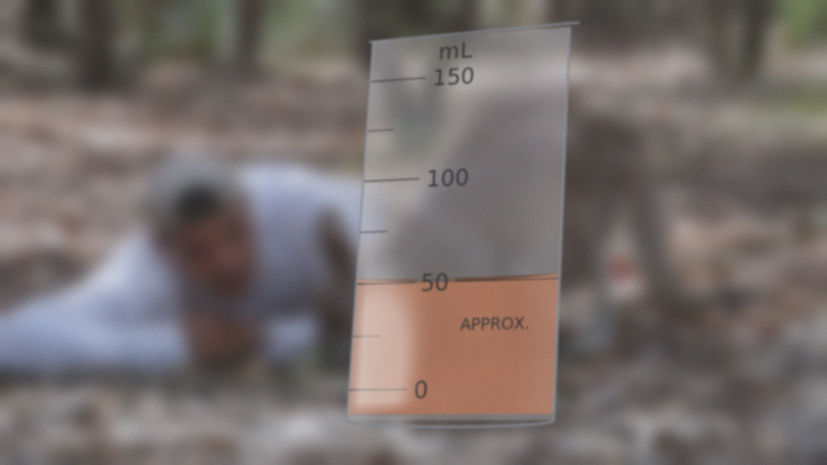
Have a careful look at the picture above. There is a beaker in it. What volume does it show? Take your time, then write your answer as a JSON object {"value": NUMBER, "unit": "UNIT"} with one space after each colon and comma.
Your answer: {"value": 50, "unit": "mL"}
